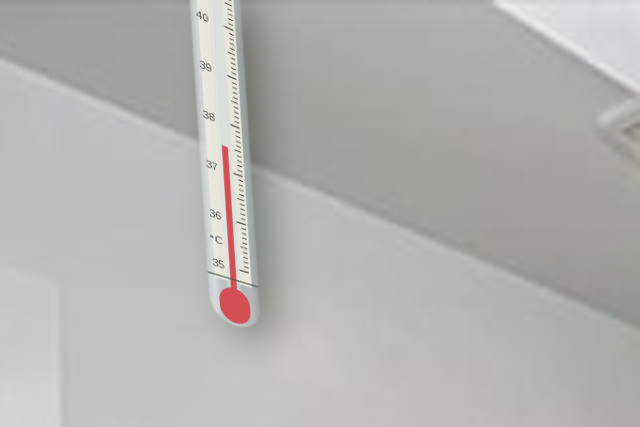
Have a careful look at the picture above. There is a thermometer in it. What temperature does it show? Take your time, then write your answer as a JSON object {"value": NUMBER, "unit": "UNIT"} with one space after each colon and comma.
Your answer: {"value": 37.5, "unit": "°C"}
